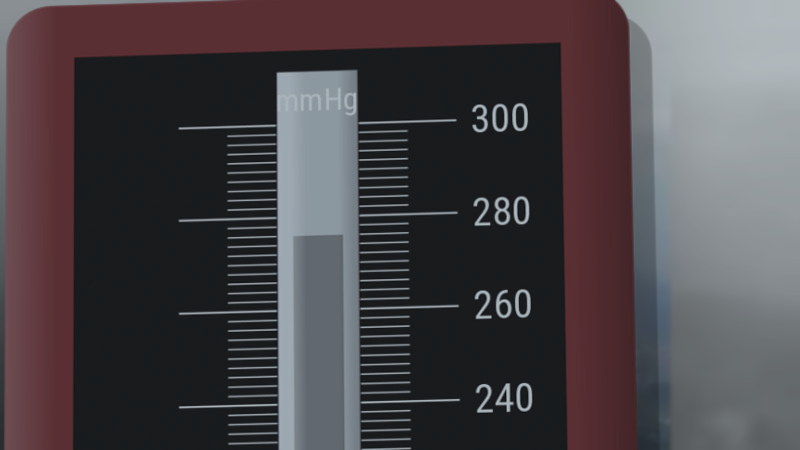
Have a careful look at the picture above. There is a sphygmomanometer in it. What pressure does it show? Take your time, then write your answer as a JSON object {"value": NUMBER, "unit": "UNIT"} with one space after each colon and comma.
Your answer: {"value": 276, "unit": "mmHg"}
